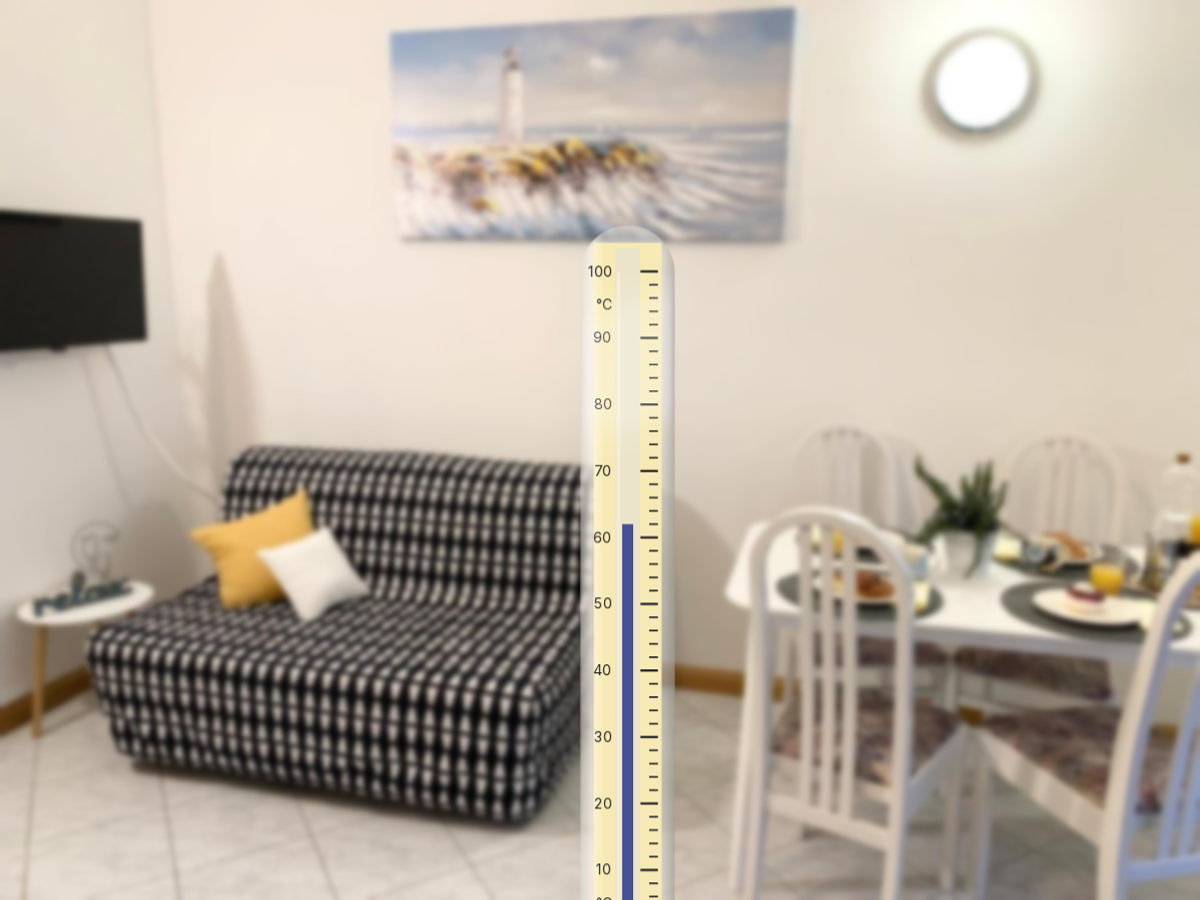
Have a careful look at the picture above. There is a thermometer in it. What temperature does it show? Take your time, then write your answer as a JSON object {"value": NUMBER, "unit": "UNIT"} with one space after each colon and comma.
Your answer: {"value": 62, "unit": "°C"}
